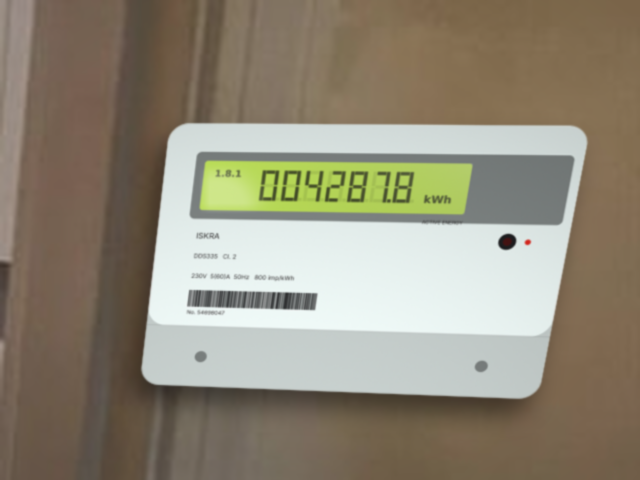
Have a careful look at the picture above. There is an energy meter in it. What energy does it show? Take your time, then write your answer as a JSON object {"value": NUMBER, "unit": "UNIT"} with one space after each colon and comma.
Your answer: {"value": 4287.8, "unit": "kWh"}
